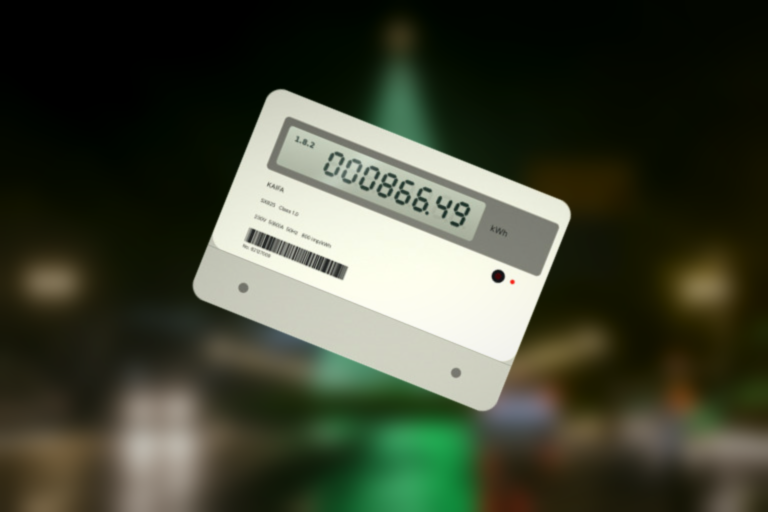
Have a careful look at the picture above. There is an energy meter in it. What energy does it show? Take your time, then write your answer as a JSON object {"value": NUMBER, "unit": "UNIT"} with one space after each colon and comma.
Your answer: {"value": 866.49, "unit": "kWh"}
